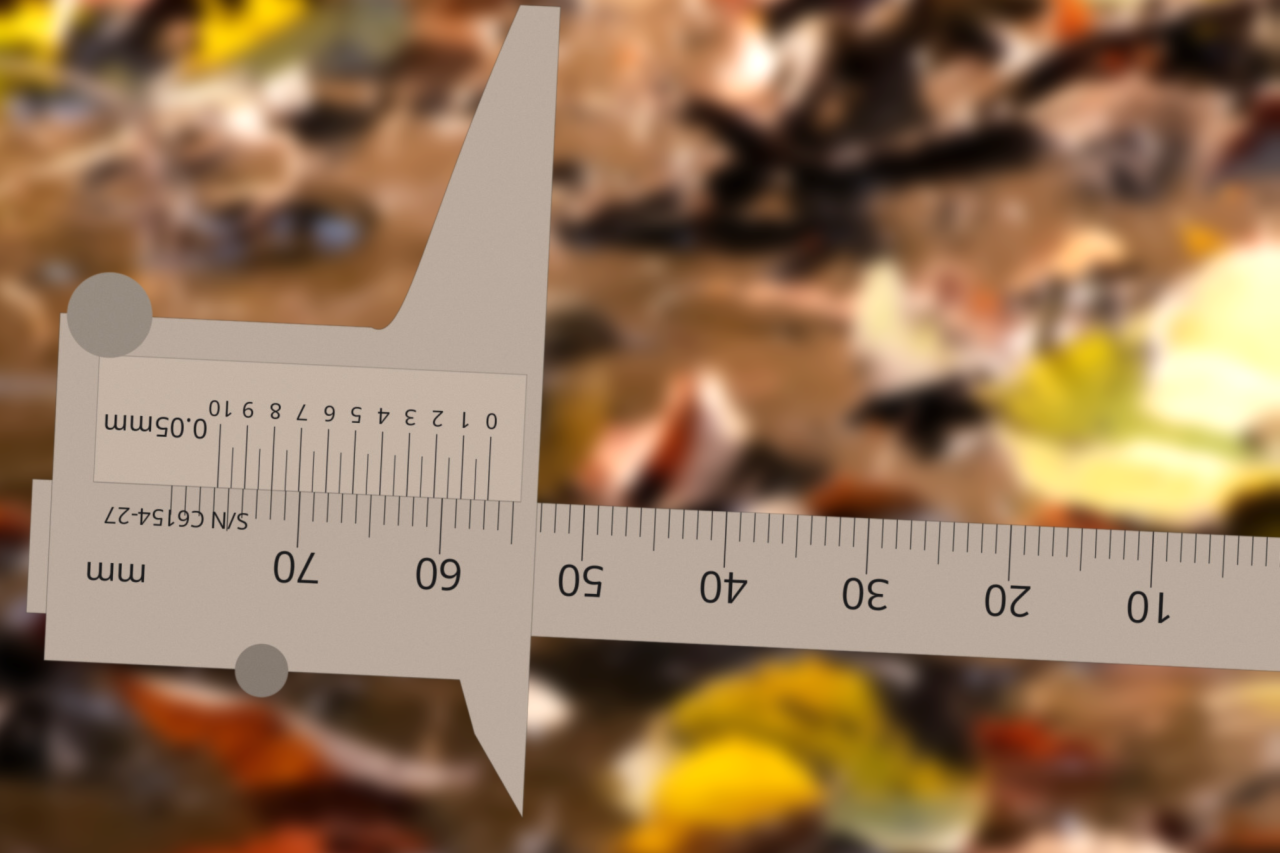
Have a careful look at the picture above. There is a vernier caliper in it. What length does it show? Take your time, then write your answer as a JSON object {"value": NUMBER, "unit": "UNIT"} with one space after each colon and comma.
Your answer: {"value": 56.8, "unit": "mm"}
